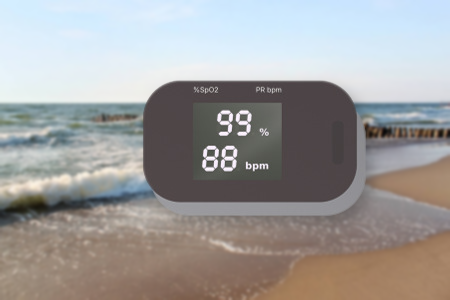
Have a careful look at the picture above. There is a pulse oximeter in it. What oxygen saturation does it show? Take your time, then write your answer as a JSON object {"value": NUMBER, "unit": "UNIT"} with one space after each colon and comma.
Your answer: {"value": 99, "unit": "%"}
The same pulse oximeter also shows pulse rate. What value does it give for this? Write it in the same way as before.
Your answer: {"value": 88, "unit": "bpm"}
